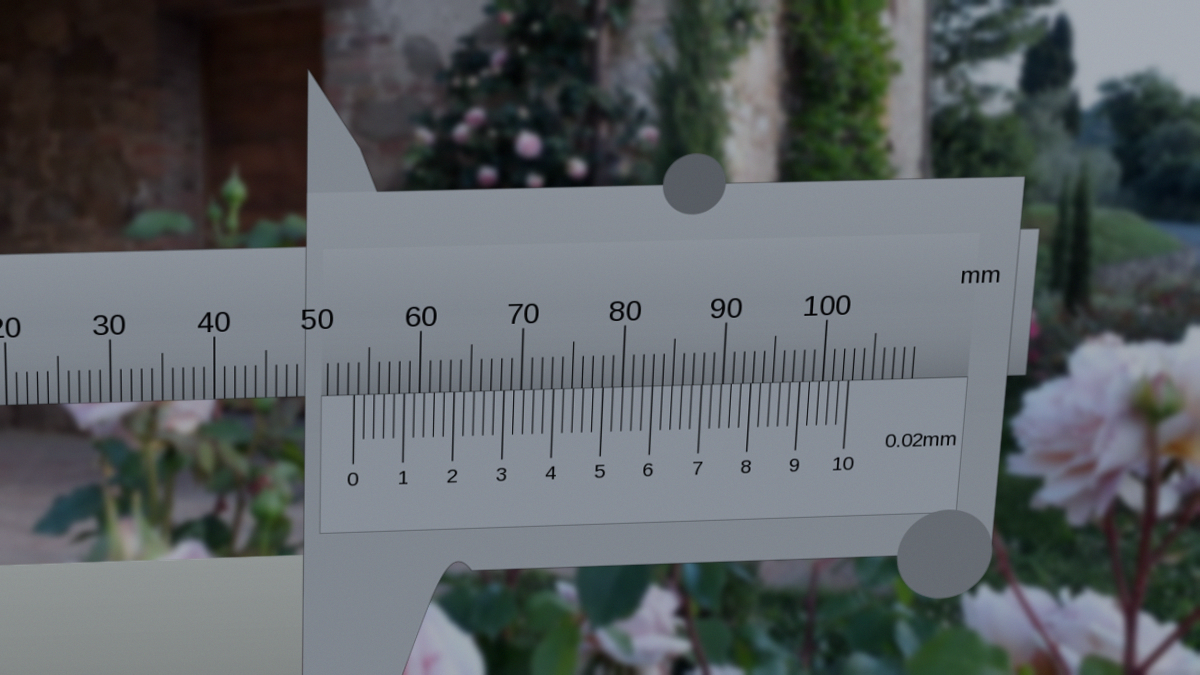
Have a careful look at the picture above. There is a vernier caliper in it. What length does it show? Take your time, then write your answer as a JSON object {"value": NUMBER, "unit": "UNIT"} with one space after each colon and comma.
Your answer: {"value": 53.6, "unit": "mm"}
